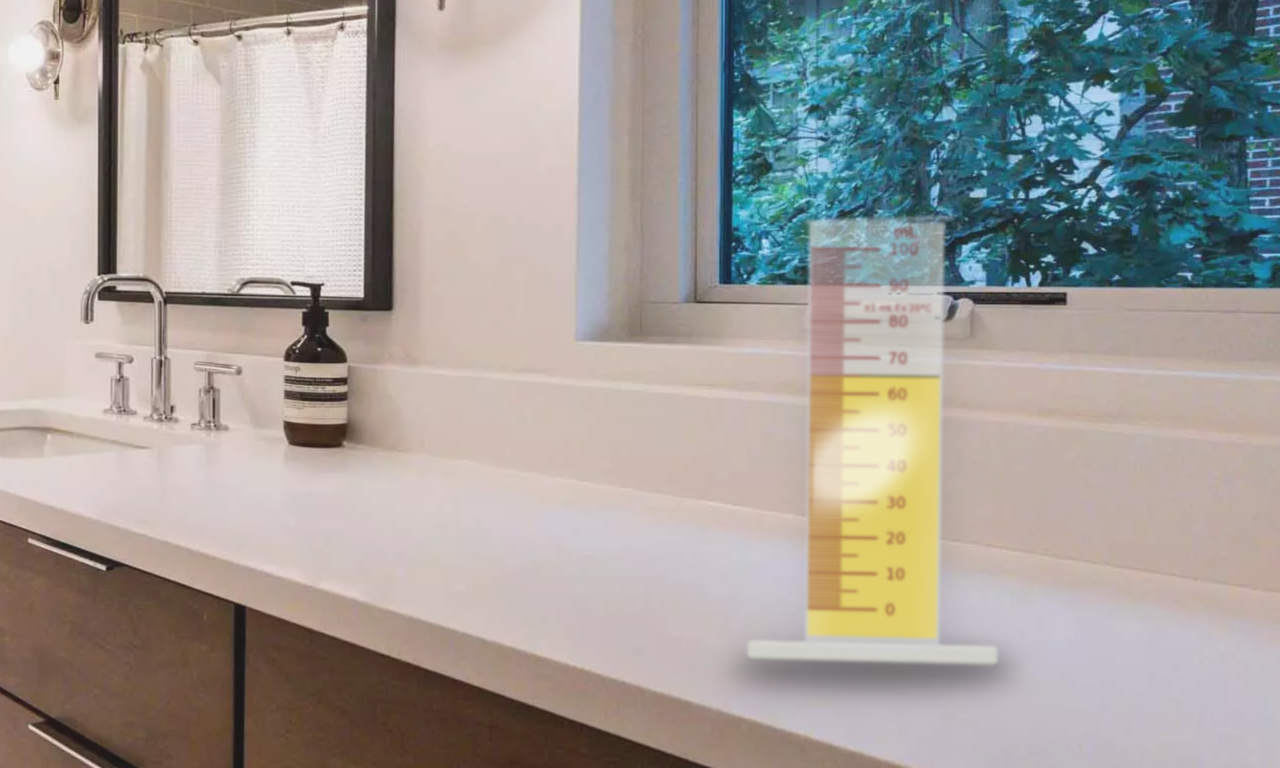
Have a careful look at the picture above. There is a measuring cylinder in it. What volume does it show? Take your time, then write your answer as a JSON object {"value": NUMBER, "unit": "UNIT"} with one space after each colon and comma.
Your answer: {"value": 65, "unit": "mL"}
